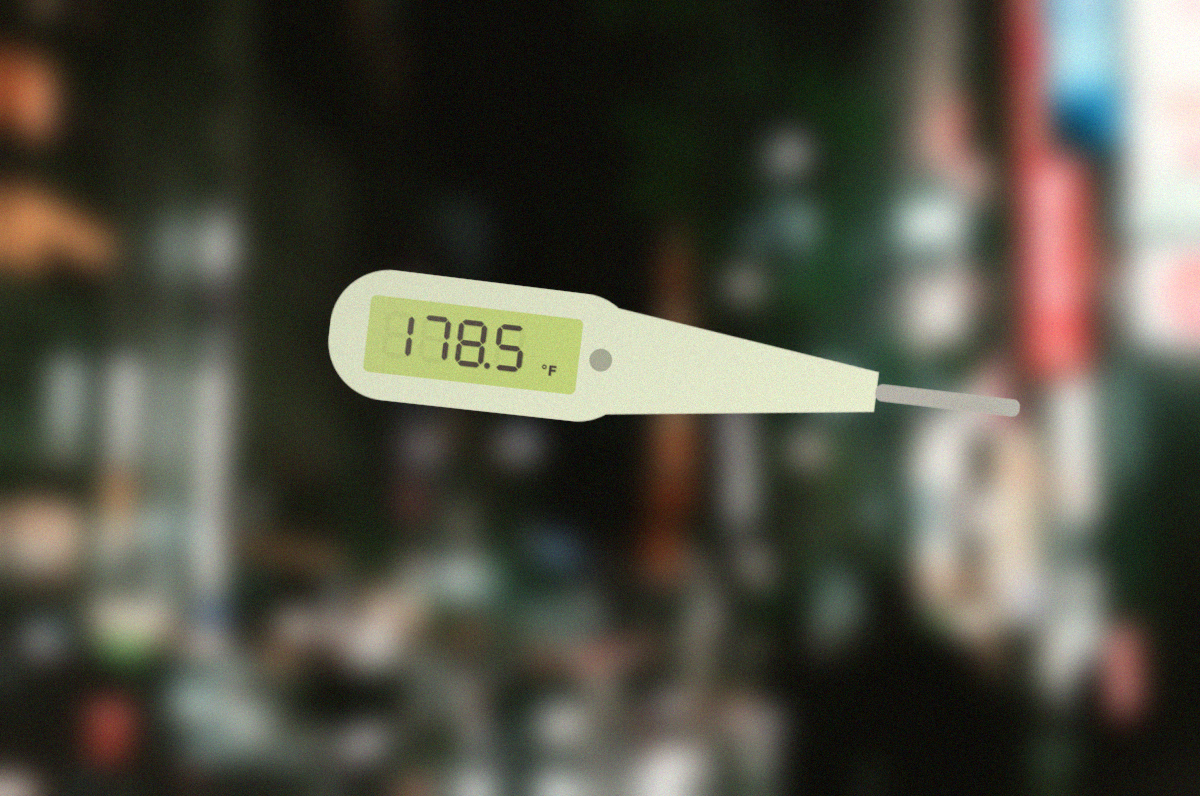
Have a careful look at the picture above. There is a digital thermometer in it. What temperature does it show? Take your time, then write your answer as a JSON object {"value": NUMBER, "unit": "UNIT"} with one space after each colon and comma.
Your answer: {"value": 178.5, "unit": "°F"}
